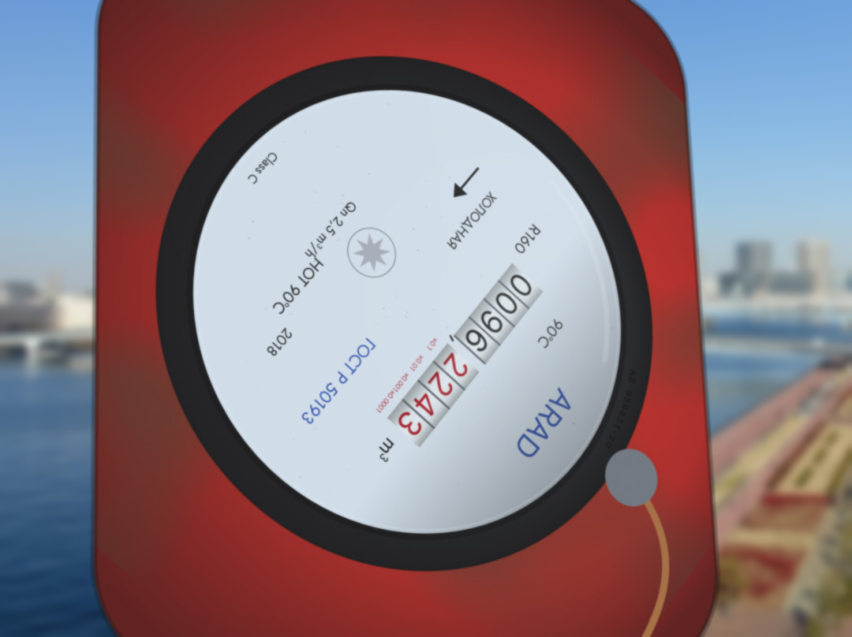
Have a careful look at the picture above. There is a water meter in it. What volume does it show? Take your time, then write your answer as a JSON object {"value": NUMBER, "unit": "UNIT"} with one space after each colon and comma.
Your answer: {"value": 96.2243, "unit": "m³"}
